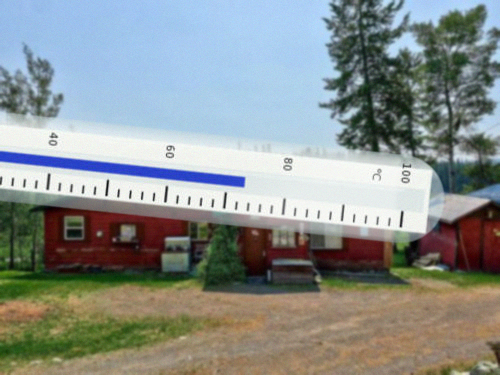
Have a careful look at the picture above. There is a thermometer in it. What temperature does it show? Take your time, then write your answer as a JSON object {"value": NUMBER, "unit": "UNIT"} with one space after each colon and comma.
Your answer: {"value": 73, "unit": "°C"}
